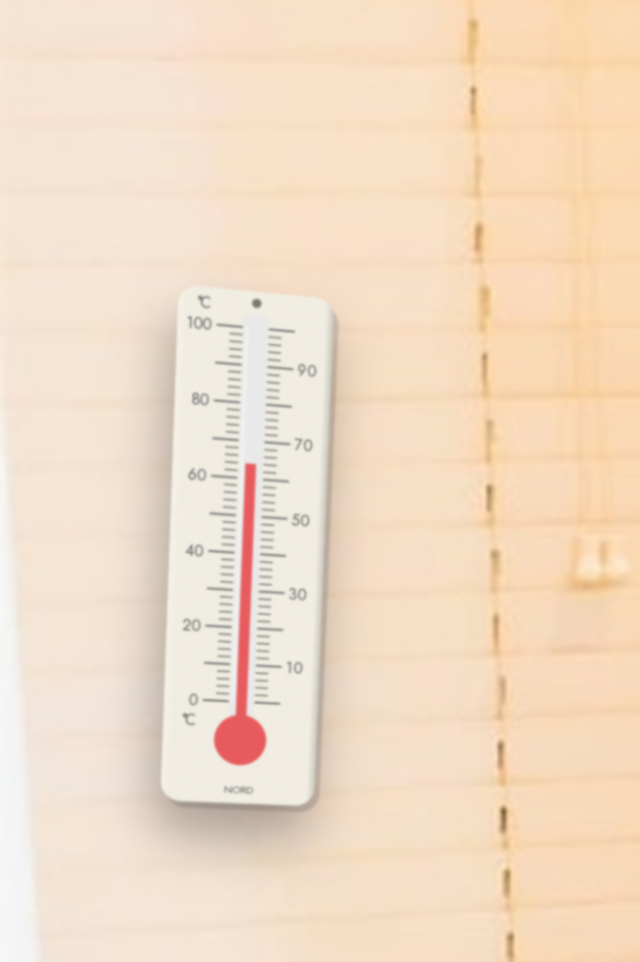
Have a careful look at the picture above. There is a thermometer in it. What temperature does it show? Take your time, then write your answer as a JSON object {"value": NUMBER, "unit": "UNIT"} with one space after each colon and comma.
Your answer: {"value": 64, "unit": "°C"}
